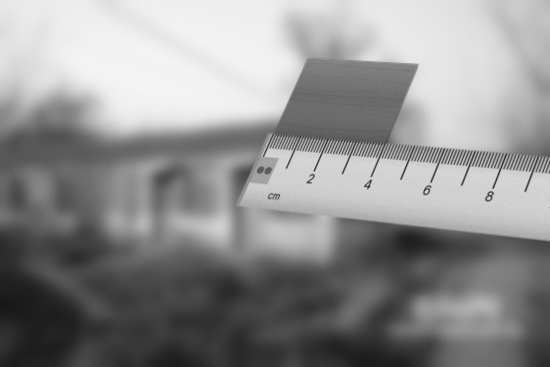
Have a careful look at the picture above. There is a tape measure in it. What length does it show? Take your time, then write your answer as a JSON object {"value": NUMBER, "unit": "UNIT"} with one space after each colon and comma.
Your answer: {"value": 4, "unit": "cm"}
